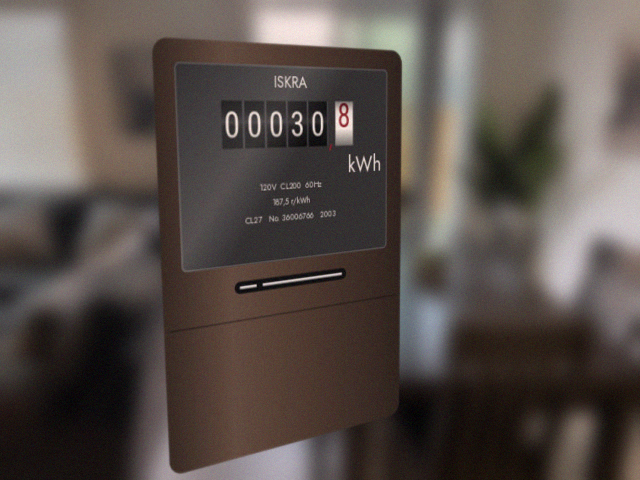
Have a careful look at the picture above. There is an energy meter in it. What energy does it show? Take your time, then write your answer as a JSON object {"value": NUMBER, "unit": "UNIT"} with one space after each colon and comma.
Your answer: {"value": 30.8, "unit": "kWh"}
